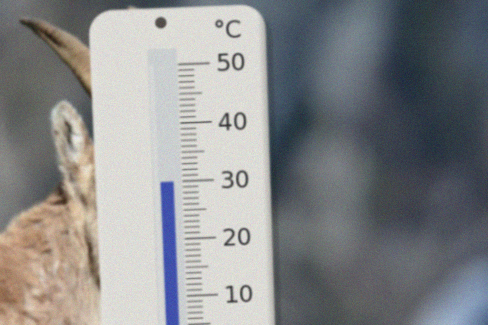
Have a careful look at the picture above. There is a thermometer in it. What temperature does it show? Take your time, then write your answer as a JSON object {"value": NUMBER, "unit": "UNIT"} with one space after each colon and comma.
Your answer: {"value": 30, "unit": "°C"}
